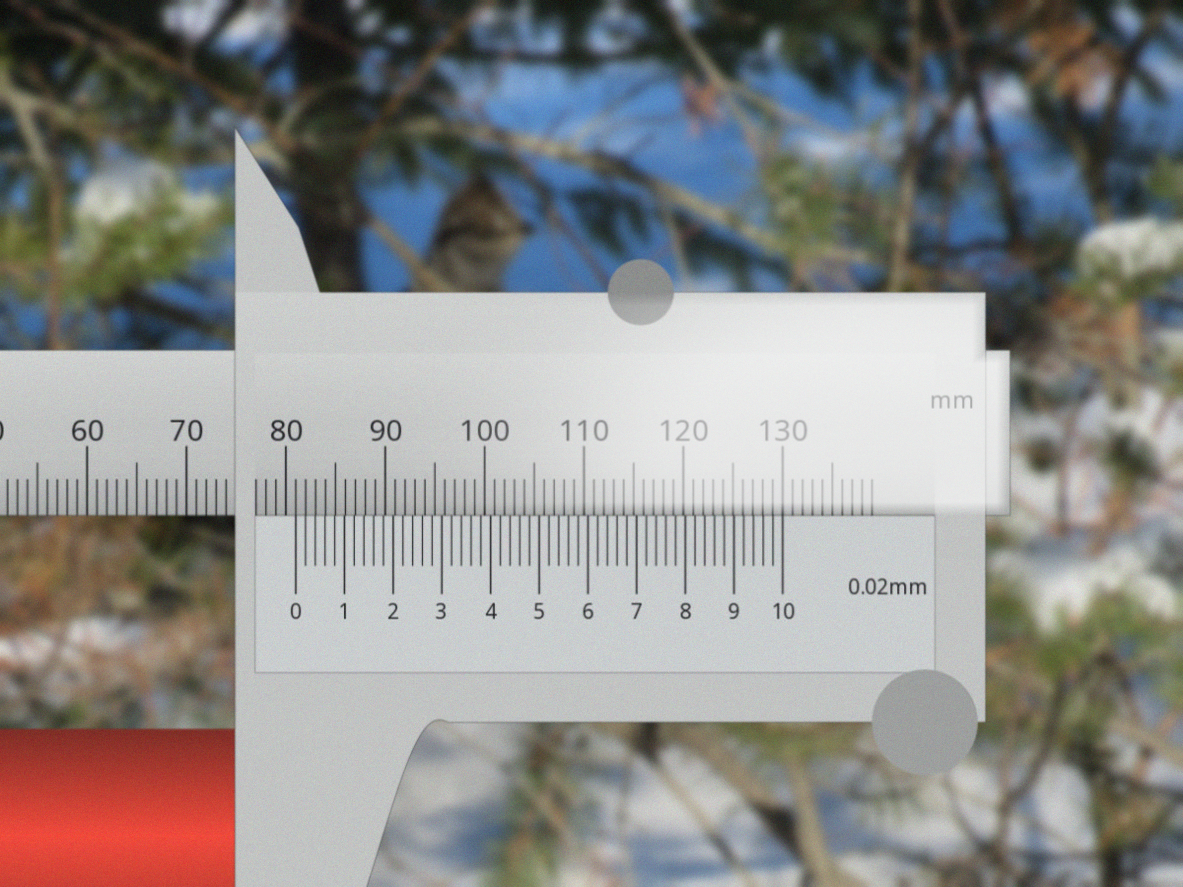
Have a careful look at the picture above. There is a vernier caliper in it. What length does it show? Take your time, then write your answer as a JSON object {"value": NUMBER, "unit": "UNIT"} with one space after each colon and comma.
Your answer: {"value": 81.0, "unit": "mm"}
